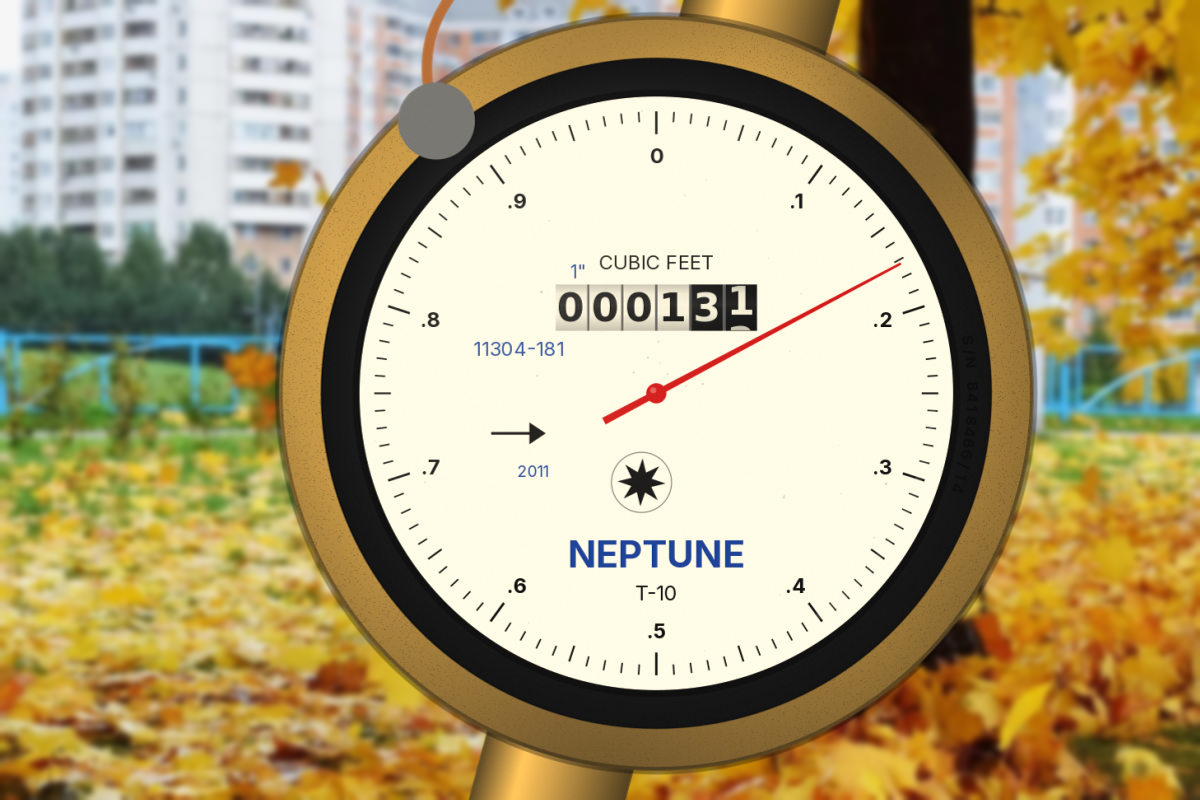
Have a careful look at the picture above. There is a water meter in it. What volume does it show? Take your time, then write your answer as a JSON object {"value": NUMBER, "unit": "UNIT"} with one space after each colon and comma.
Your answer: {"value": 131.17, "unit": "ft³"}
